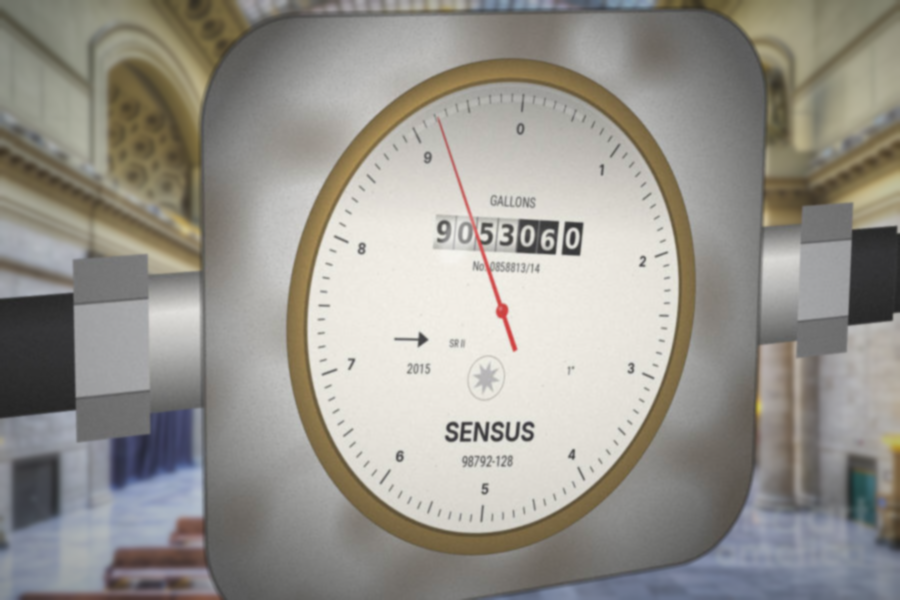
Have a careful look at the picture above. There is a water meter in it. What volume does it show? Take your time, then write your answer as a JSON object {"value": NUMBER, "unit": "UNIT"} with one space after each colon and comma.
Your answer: {"value": 9053059.2, "unit": "gal"}
